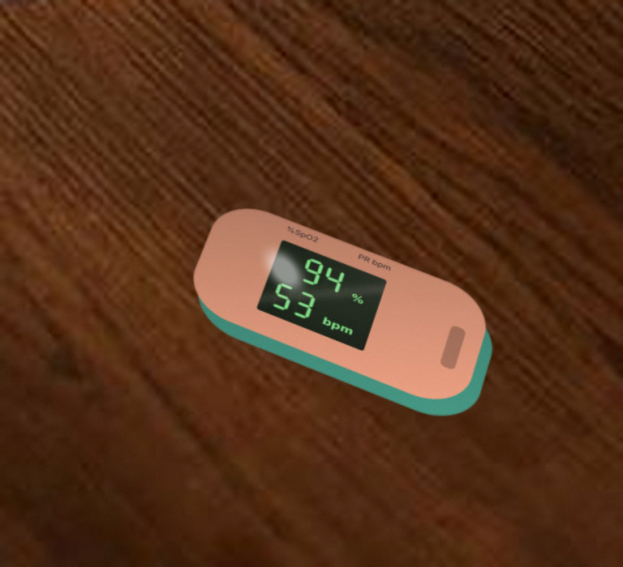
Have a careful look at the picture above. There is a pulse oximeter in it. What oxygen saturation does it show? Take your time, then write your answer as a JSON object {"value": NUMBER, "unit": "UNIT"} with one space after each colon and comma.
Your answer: {"value": 94, "unit": "%"}
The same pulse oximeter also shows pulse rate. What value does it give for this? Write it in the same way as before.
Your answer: {"value": 53, "unit": "bpm"}
